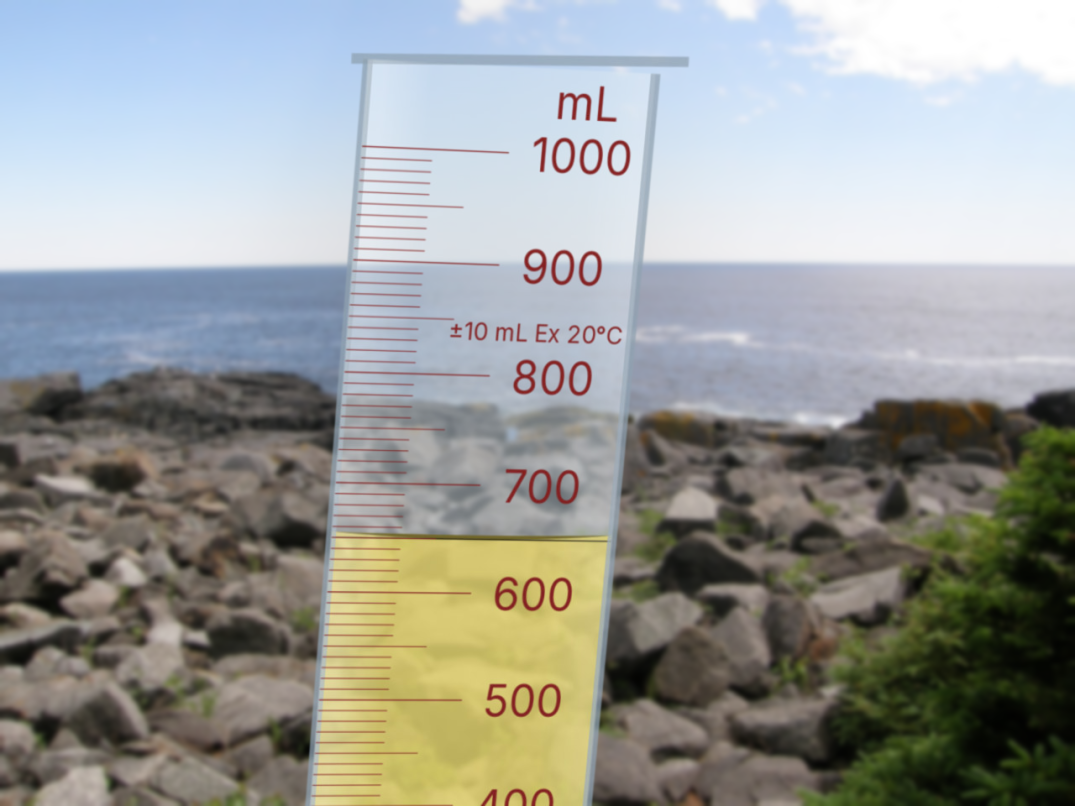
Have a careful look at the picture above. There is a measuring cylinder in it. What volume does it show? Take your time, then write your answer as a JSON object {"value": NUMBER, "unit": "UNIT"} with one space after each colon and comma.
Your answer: {"value": 650, "unit": "mL"}
